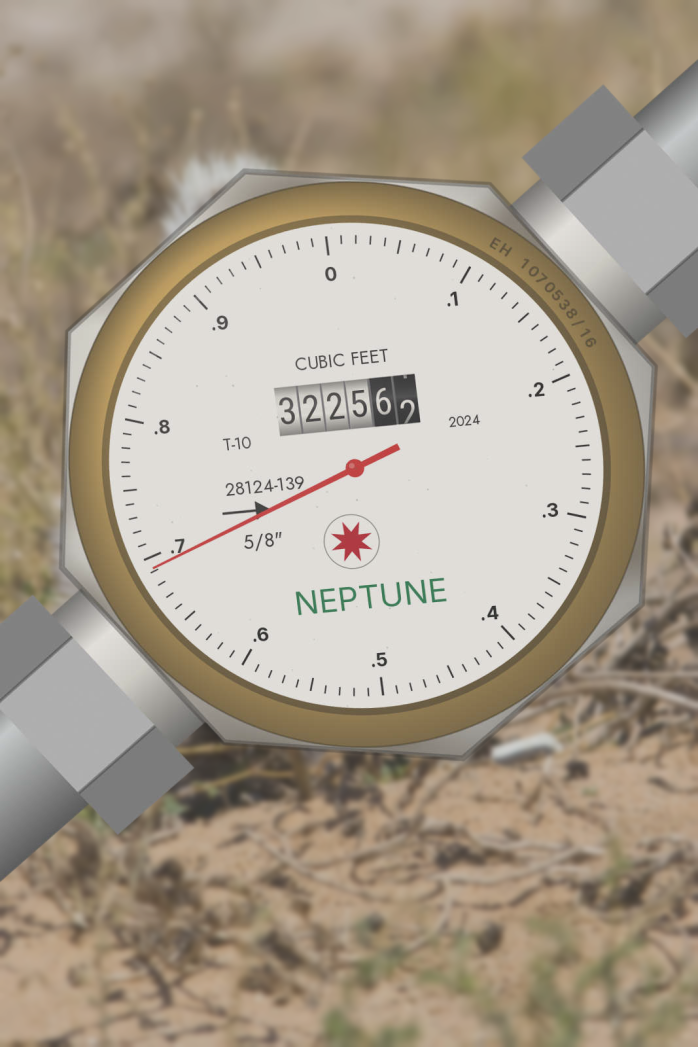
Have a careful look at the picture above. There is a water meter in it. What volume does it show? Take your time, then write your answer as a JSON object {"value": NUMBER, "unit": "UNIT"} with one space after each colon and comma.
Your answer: {"value": 322561.69, "unit": "ft³"}
